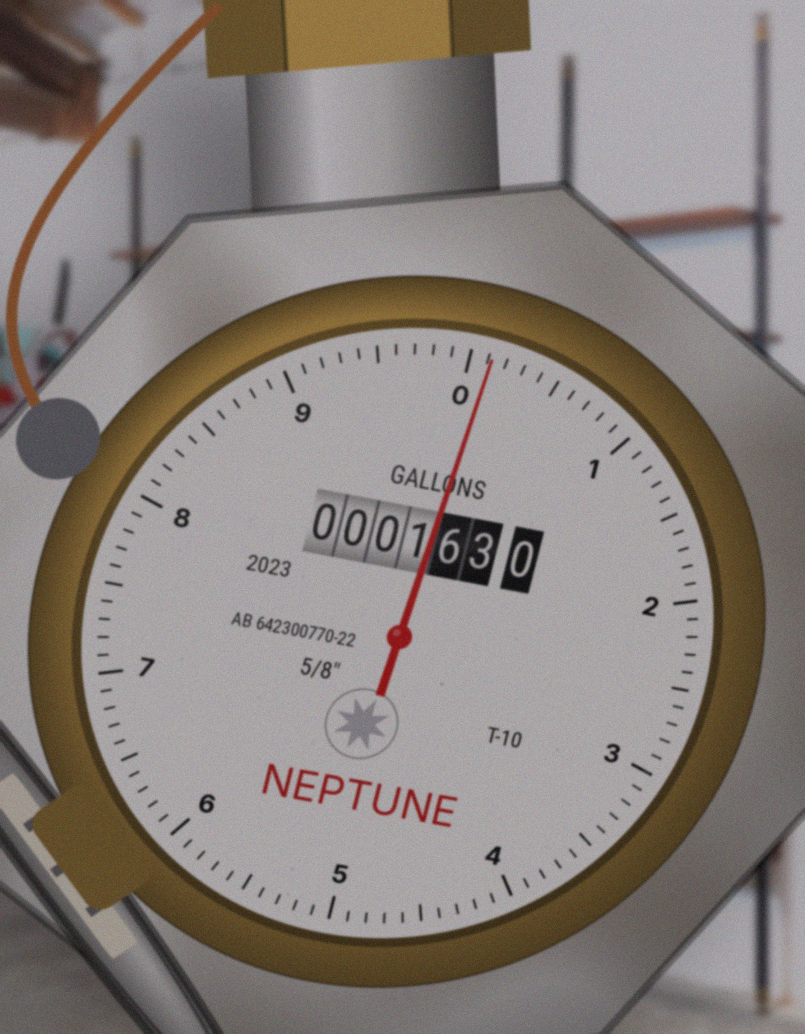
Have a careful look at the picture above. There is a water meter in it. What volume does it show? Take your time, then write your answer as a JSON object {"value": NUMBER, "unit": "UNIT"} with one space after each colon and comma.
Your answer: {"value": 1630.1, "unit": "gal"}
